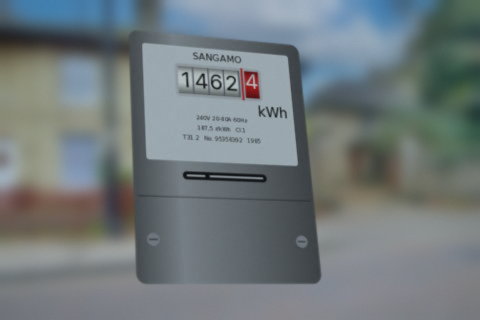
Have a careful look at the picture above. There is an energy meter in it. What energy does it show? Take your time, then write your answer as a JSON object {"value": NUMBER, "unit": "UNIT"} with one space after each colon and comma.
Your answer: {"value": 1462.4, "unit": "kWh"}
